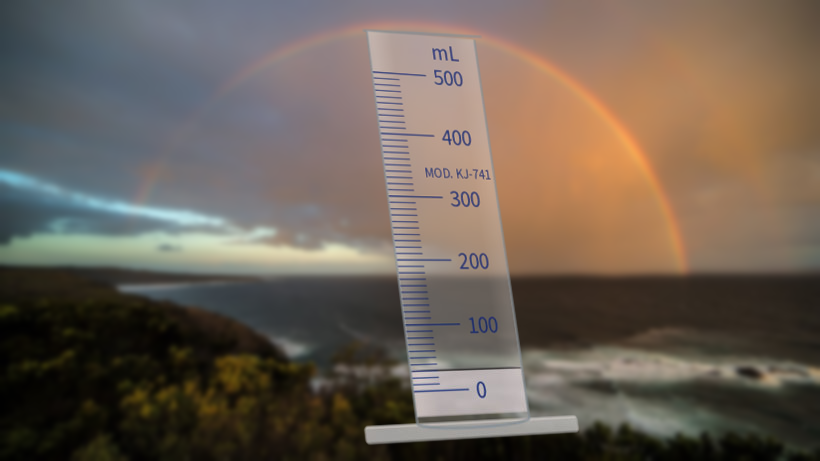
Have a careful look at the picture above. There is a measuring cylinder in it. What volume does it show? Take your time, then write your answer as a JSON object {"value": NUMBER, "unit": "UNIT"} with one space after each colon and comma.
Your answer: {"value": 30, "unit": "mL"}
